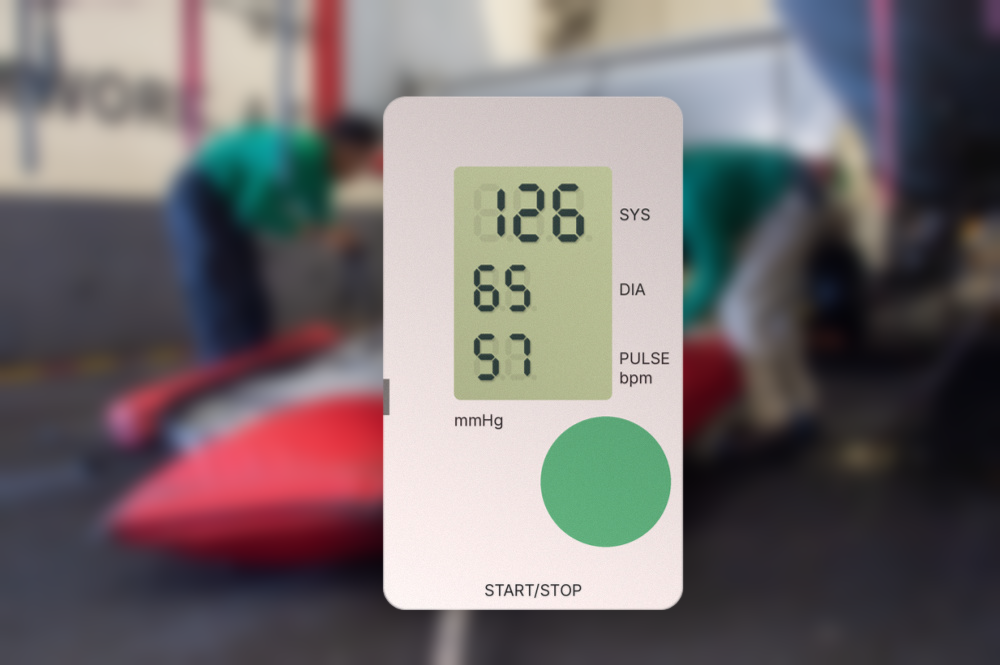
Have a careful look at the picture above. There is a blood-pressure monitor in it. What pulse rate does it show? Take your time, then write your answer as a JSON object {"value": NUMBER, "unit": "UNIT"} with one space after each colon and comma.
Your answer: {"value": 57, "unit": "bpm"}
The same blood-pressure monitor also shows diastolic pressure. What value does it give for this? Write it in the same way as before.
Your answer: {"value": 65, "unit": "mmHg"}
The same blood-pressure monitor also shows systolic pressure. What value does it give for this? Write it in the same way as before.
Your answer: {"value": 126, "unit": "mmHg"}
